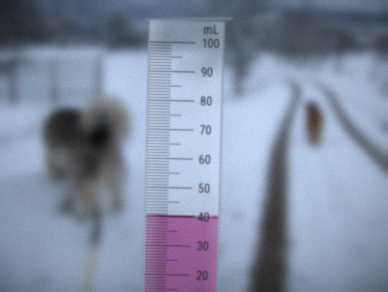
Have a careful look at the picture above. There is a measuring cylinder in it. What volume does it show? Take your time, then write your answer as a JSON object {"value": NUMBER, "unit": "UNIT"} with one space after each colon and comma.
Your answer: {"value": 40, "unit": "mL"}
